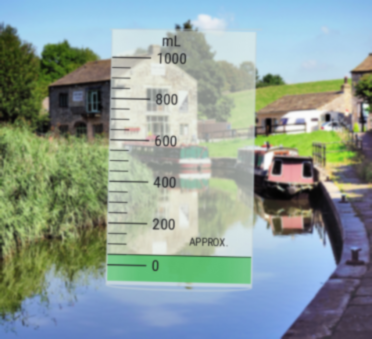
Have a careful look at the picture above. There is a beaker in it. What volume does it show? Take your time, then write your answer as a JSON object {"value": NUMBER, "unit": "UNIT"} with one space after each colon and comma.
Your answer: {"value": 50, "unit": "mL"}
